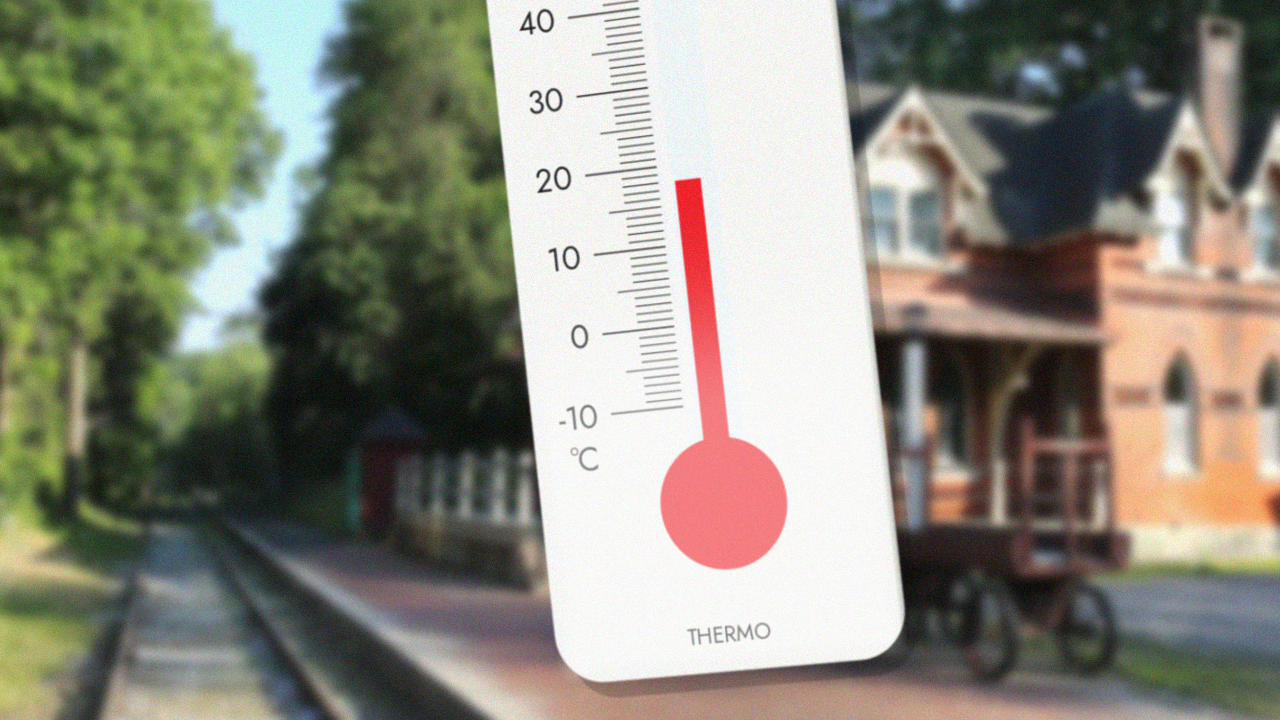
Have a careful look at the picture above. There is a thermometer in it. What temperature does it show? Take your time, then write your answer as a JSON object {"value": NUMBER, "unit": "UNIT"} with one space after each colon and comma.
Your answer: {"value": 18, "unit": "°C"}
